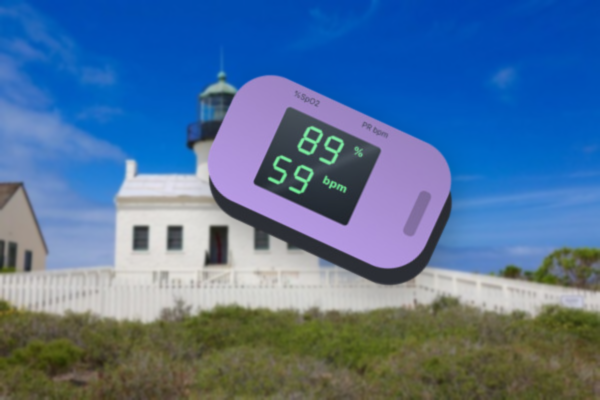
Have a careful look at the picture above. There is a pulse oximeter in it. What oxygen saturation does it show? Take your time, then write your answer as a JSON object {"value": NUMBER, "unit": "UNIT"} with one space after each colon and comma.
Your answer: {"value": 89, "unit": "%"}
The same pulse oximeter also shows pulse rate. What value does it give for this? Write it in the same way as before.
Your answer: {"value": 59, "unit": "bpm"}
